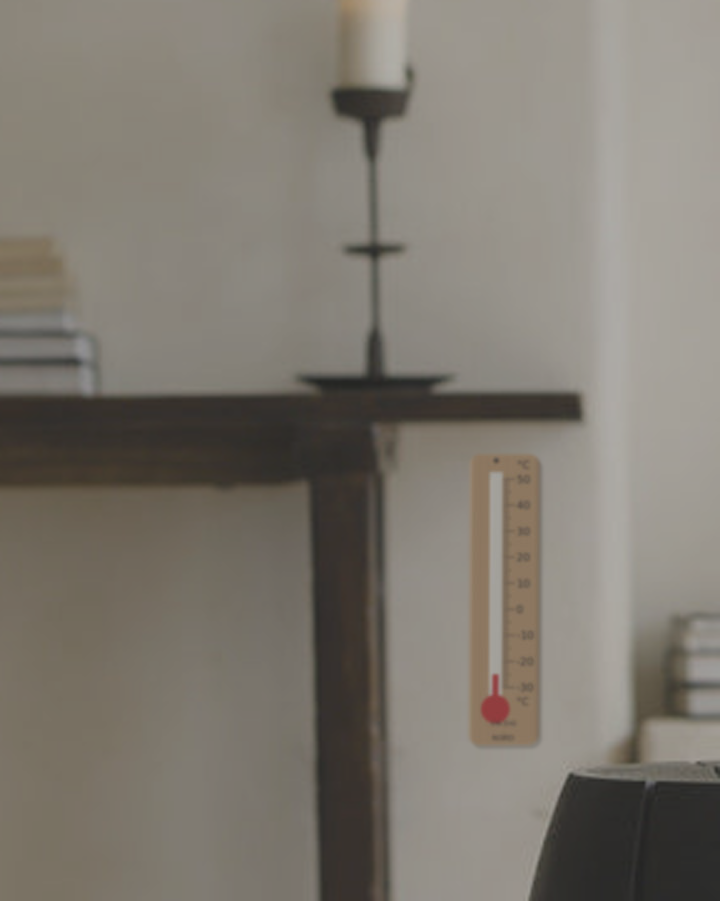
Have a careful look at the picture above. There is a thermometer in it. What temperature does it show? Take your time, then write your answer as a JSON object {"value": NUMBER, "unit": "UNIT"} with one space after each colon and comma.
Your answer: {"value": -25, "unit": "°C"}
